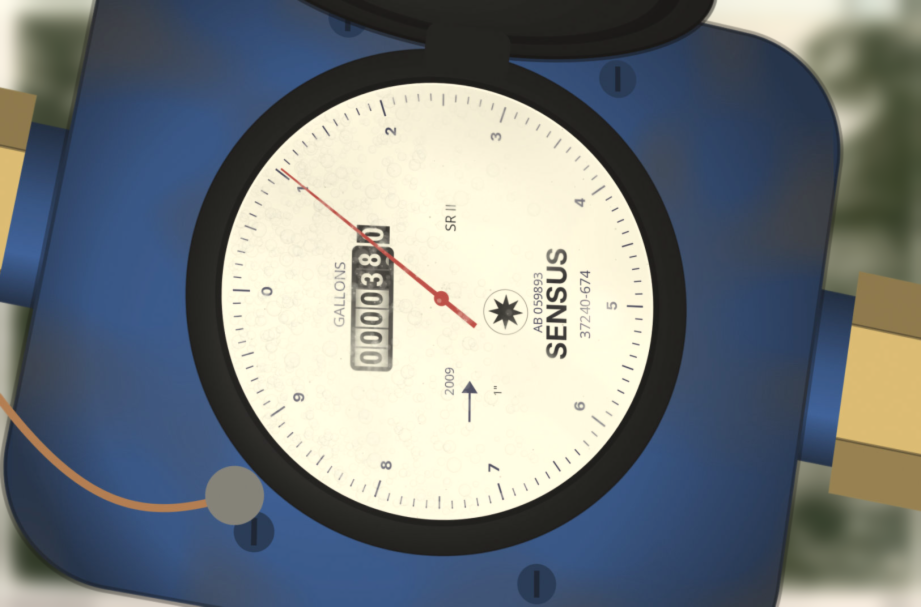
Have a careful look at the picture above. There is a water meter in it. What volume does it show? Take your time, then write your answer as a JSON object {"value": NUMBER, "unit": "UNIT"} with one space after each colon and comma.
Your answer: {"value": 381.0, "unit": "gal"}
